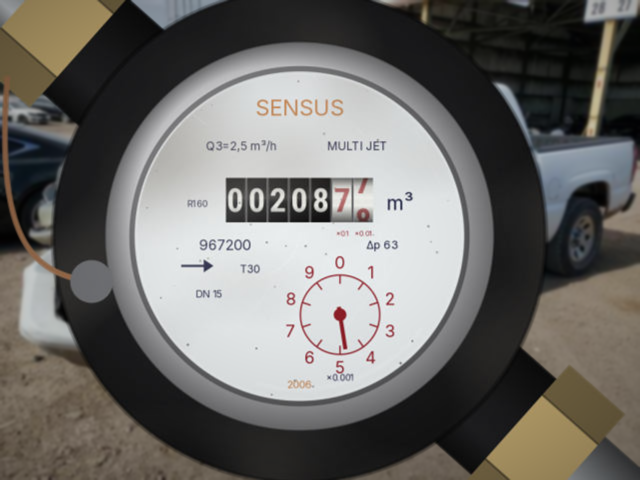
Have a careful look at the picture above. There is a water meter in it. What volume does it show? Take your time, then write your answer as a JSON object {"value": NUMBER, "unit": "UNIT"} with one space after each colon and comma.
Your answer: {"value": 208.774, "unit": "m³"}
